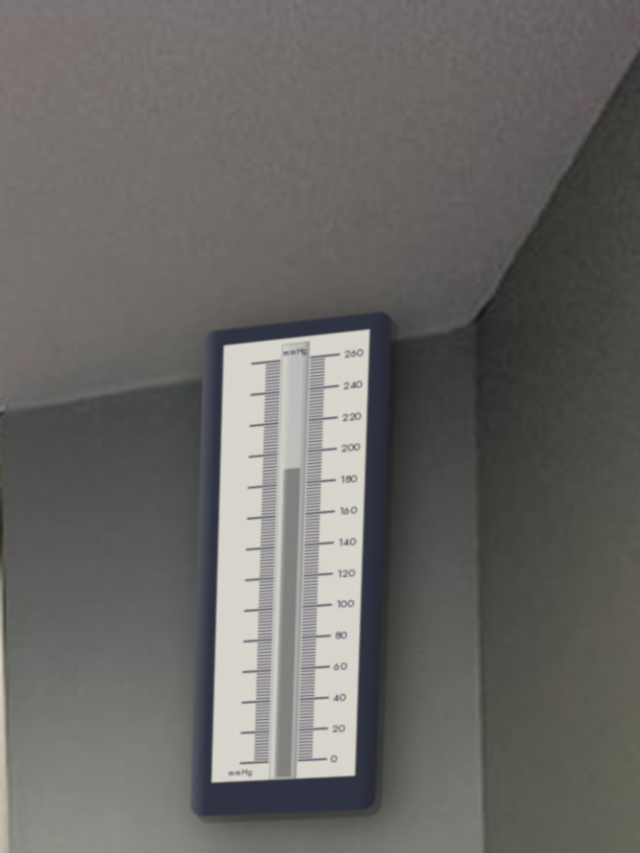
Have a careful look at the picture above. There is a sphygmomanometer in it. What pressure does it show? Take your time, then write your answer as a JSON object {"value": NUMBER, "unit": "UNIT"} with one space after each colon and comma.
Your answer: {"value": 190, "unit": "mmHg"}
